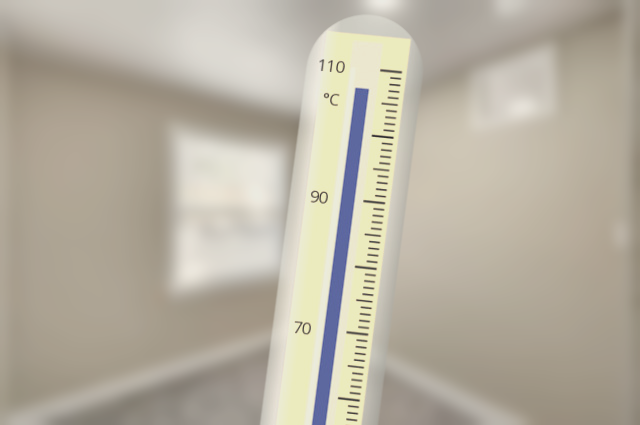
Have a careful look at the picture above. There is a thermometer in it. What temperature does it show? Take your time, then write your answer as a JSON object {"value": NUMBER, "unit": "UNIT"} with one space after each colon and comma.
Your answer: {"value": 107, "unit": "°C"}
